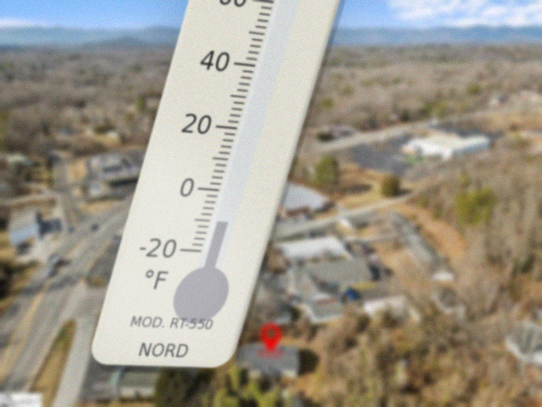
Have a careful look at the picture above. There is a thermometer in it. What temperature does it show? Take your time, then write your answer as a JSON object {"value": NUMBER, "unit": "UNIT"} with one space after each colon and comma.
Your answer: {"value": -10, "unit": "°F"}
